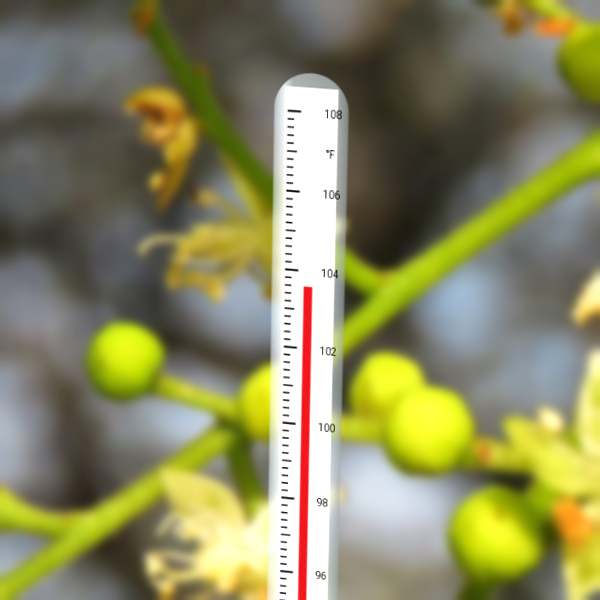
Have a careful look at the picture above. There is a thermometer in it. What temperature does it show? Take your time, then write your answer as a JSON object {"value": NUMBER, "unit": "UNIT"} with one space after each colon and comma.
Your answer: {"value": 103.6, "unit": "°F"}
